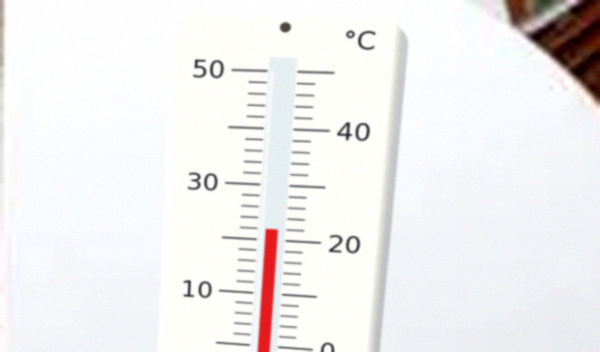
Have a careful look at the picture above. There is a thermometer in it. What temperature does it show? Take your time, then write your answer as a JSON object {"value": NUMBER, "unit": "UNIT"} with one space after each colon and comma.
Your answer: {"value": 22, "unit": "°C"}
